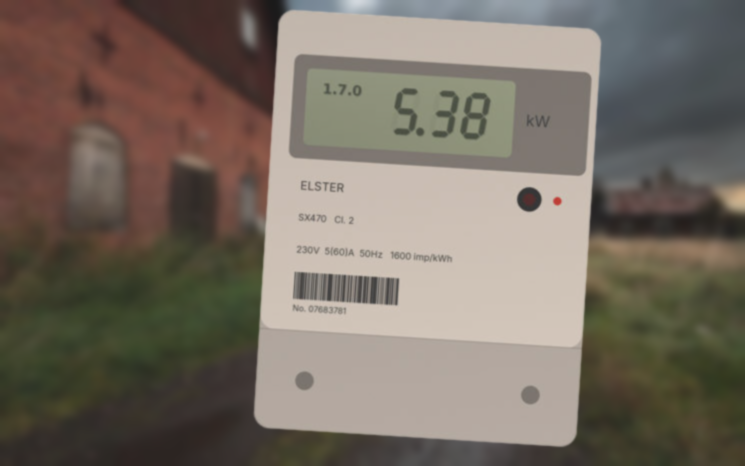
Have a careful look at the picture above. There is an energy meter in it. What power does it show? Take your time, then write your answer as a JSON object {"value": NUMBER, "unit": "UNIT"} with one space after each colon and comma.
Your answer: {"value": 5.38, "unit": "kW"}
